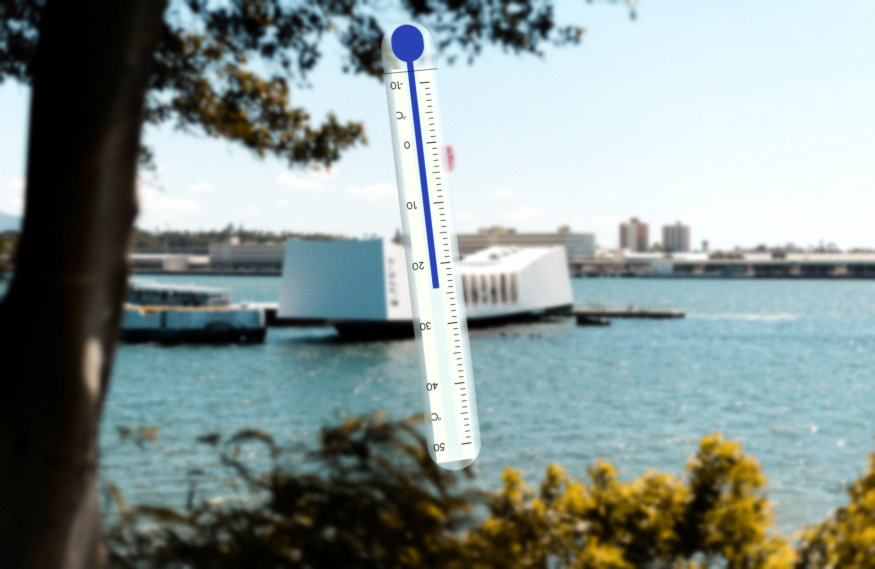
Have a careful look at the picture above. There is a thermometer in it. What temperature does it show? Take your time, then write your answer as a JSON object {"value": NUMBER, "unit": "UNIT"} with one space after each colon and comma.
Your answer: {"value": 24, "unit": "°C"}
